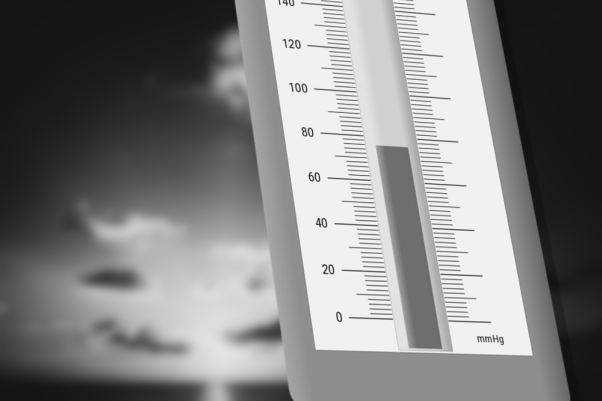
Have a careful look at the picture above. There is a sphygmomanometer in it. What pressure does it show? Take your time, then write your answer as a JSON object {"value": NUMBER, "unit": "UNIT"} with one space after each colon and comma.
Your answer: {"value": 76, "unit": "mmHg"}
